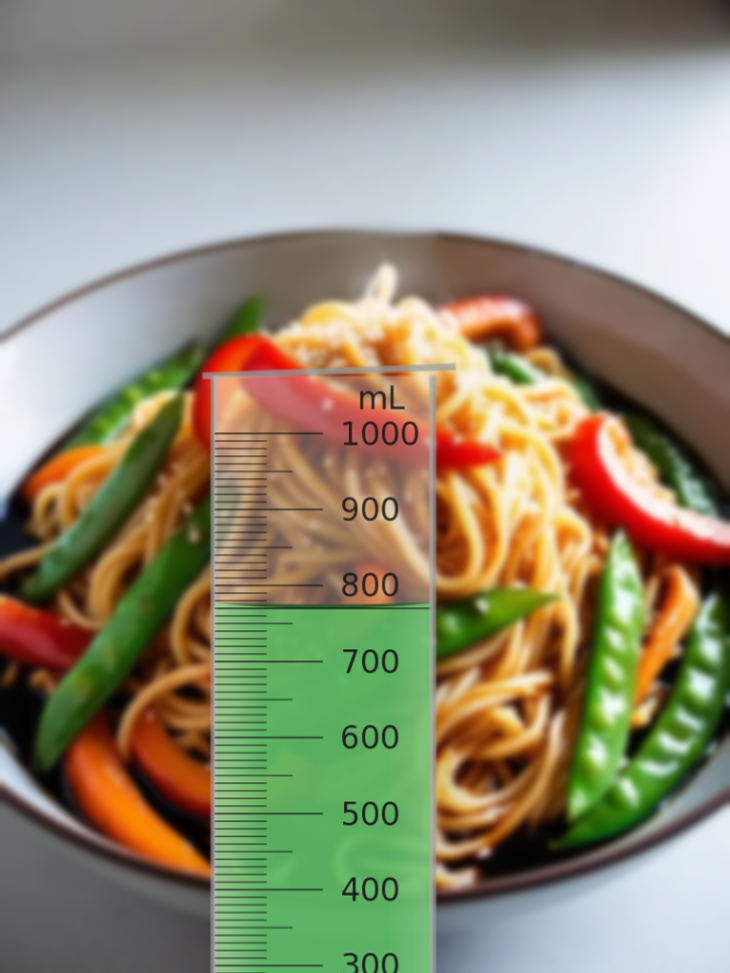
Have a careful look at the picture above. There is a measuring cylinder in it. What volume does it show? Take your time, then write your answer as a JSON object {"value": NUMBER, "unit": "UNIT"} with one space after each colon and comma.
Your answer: {"value": 770, "unit": "mL"}
